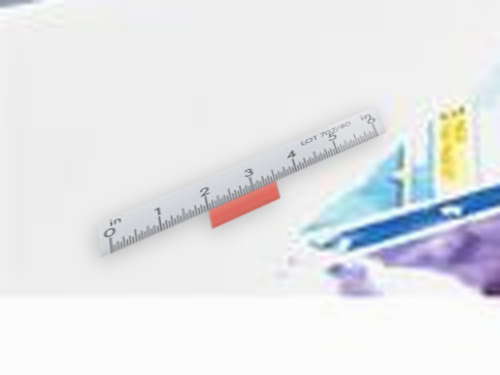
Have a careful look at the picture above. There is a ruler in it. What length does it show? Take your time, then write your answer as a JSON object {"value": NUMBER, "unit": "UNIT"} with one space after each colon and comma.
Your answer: {"value": 1.5, "unit": "in"}
